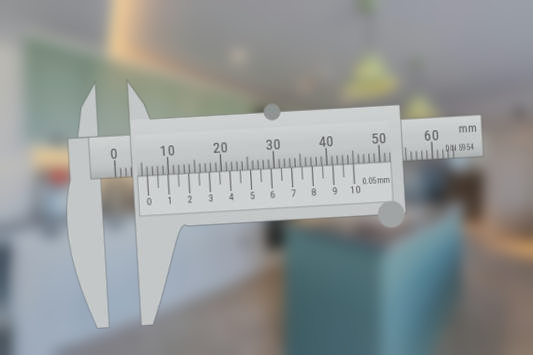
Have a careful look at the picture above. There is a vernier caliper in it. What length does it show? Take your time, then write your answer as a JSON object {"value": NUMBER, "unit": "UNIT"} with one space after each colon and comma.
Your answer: {"value": 6.0, "unit": "mm"}
